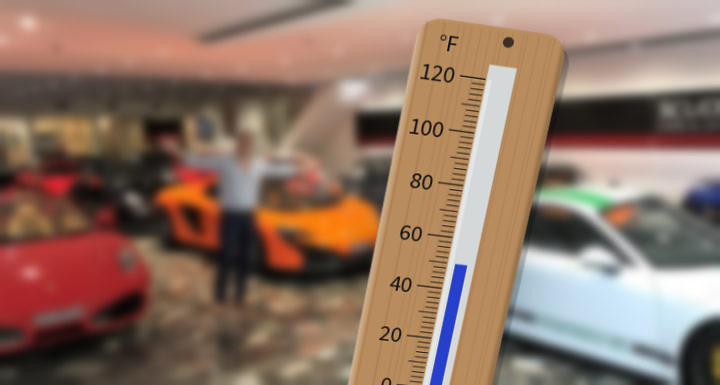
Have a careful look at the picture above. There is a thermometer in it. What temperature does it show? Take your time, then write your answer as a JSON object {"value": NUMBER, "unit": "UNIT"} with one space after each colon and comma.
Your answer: {"value": 50, "unit": "°F"}
